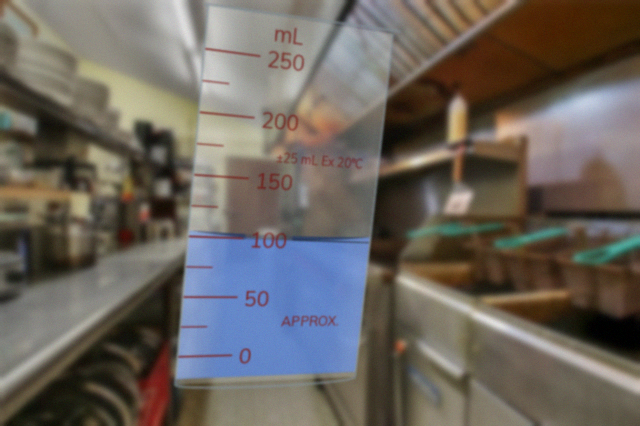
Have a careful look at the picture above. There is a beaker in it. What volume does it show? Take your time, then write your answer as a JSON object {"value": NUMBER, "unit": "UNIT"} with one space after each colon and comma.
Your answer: {"value": 100, "unit": "mL"}
